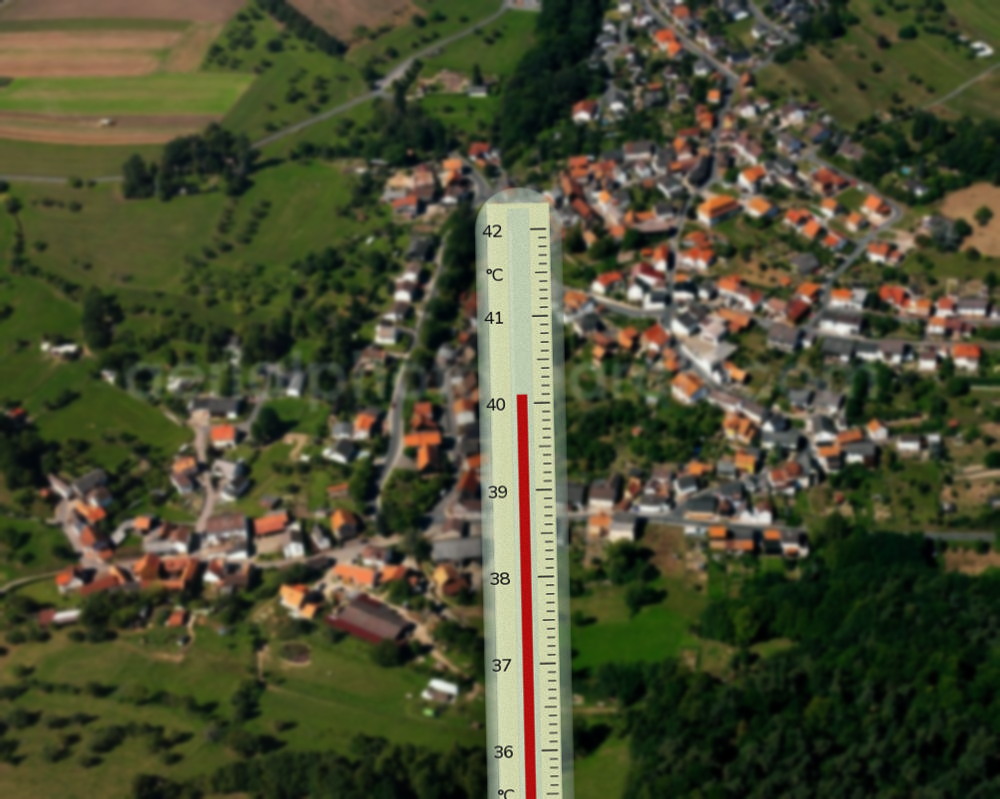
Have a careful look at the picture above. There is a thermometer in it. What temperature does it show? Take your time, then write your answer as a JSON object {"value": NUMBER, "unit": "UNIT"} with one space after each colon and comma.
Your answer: {"value": 40.1, "unit": "°C"}
